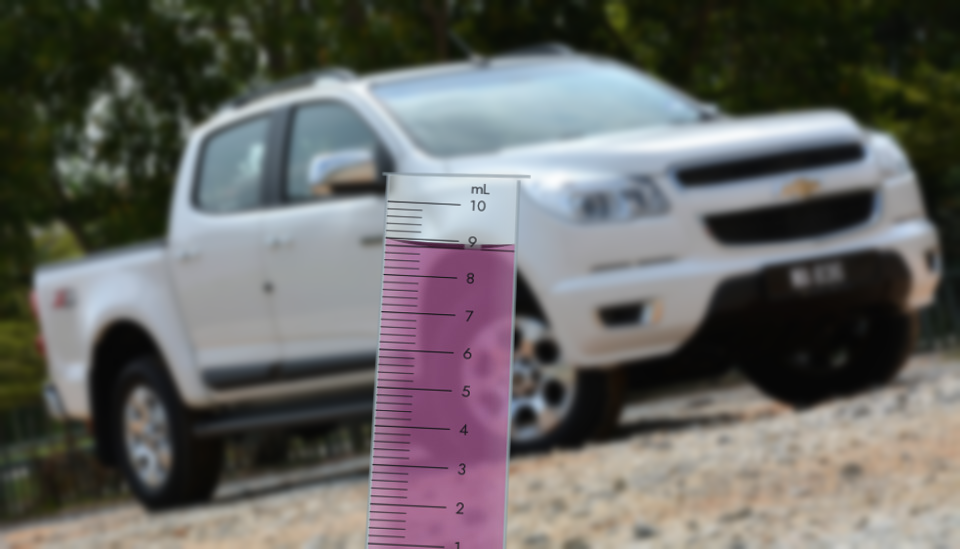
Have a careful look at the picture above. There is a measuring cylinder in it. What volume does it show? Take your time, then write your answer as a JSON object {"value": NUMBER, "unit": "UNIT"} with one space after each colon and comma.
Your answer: {"value": 8.8, "unit": "mL"}
